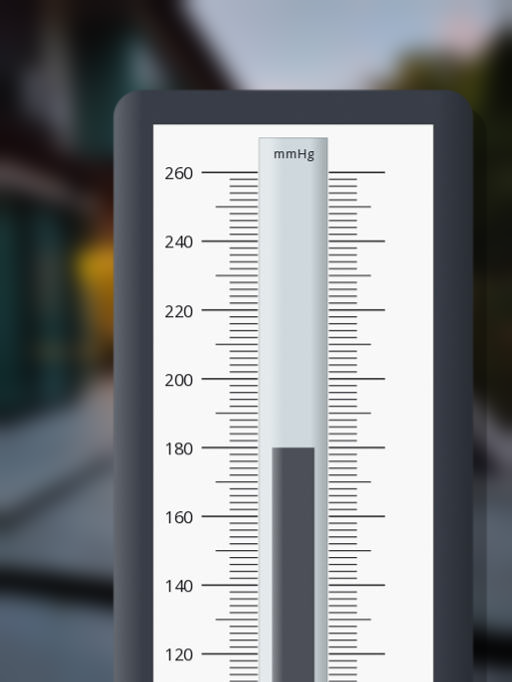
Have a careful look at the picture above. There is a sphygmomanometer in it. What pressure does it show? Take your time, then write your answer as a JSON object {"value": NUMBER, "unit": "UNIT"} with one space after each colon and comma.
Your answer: {"value": 180, "unit": "mmHg"}
